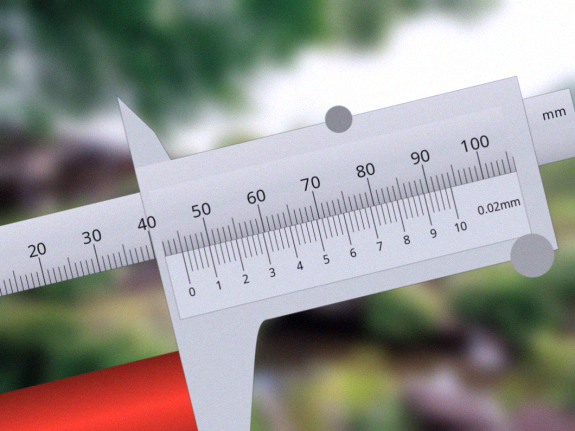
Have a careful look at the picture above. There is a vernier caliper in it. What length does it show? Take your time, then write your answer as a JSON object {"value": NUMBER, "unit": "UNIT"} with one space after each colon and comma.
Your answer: {"value": 45.0, "unit": "mm"}
